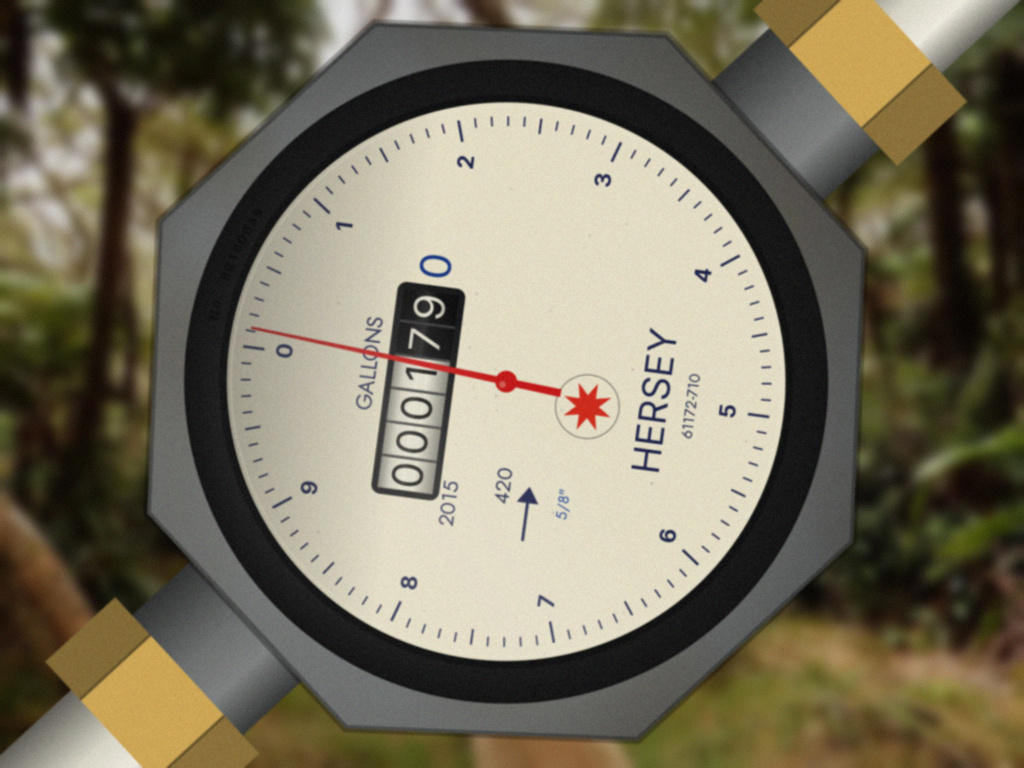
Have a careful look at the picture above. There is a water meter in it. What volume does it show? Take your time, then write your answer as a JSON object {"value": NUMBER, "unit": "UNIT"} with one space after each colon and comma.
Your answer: {"value": 1790.1, "unit": "gal"}
